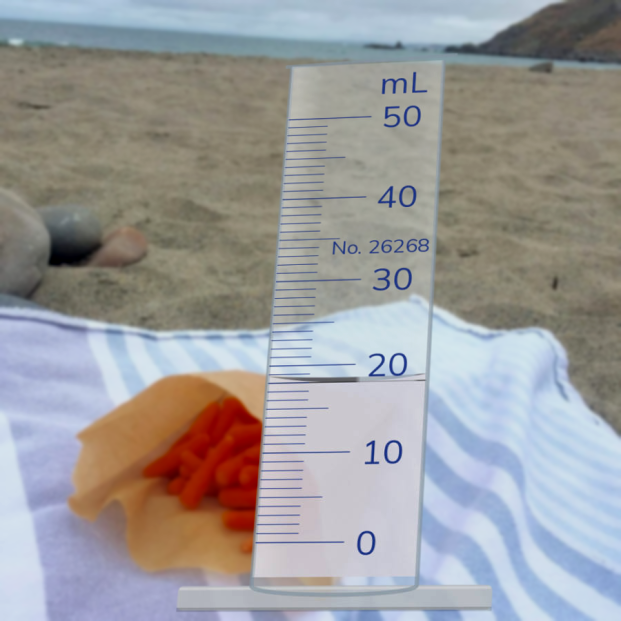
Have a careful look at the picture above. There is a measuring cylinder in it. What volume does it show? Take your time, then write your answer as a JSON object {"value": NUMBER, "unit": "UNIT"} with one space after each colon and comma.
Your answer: {"value": 18, "unit": "mL"}
